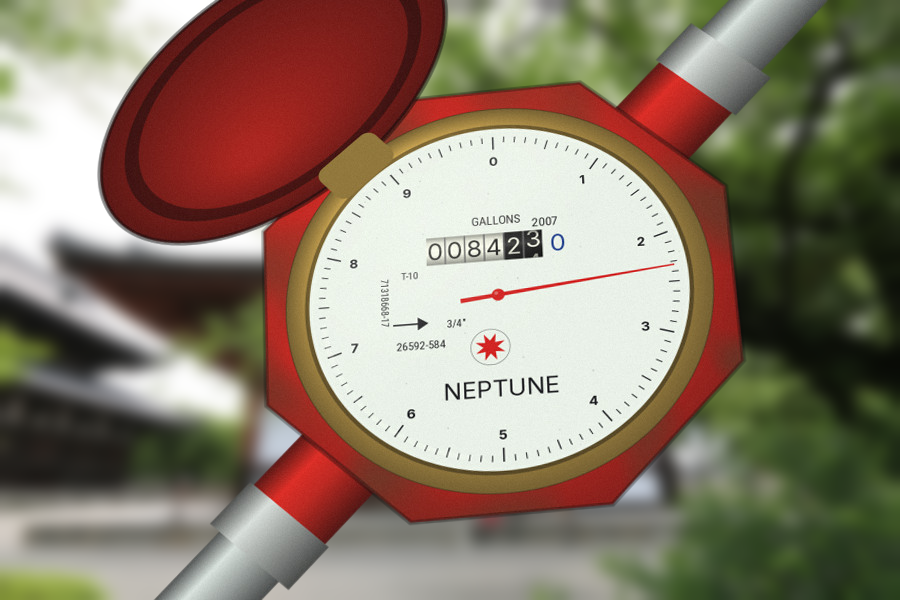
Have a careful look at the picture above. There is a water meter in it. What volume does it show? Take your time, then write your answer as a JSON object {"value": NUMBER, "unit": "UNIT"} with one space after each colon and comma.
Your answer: {"value": 84232.3, "unit": "gal"}
